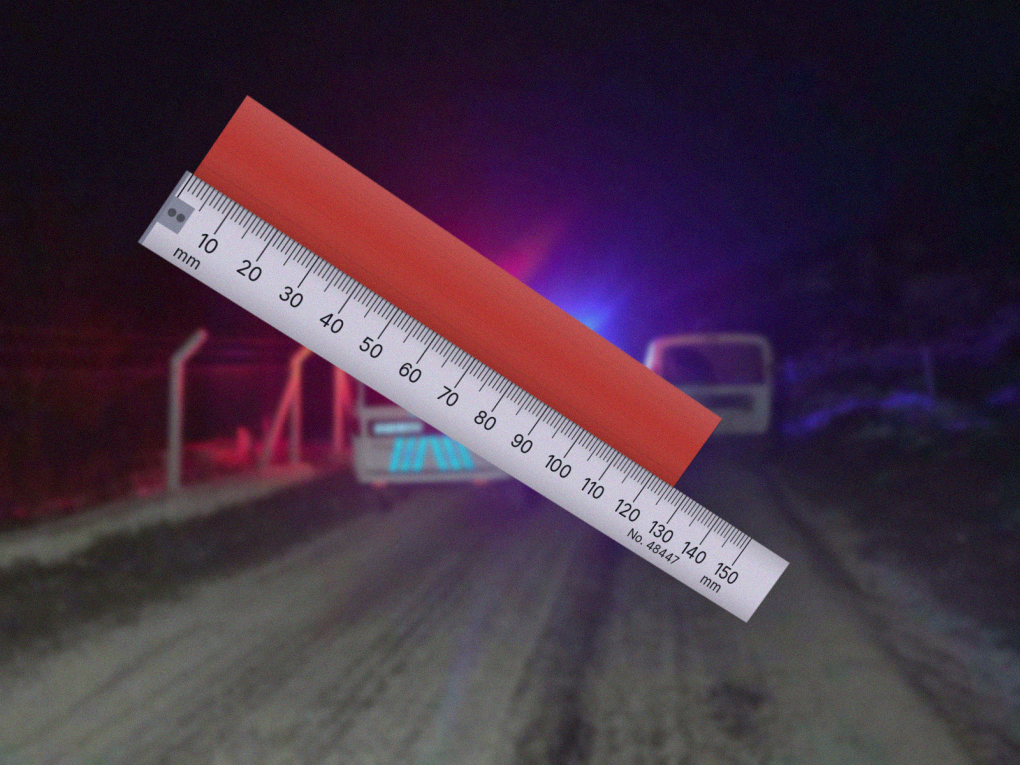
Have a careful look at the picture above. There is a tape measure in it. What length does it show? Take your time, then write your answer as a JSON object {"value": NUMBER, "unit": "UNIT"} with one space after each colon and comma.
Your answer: {"value": 126, "unit": "mm"}
